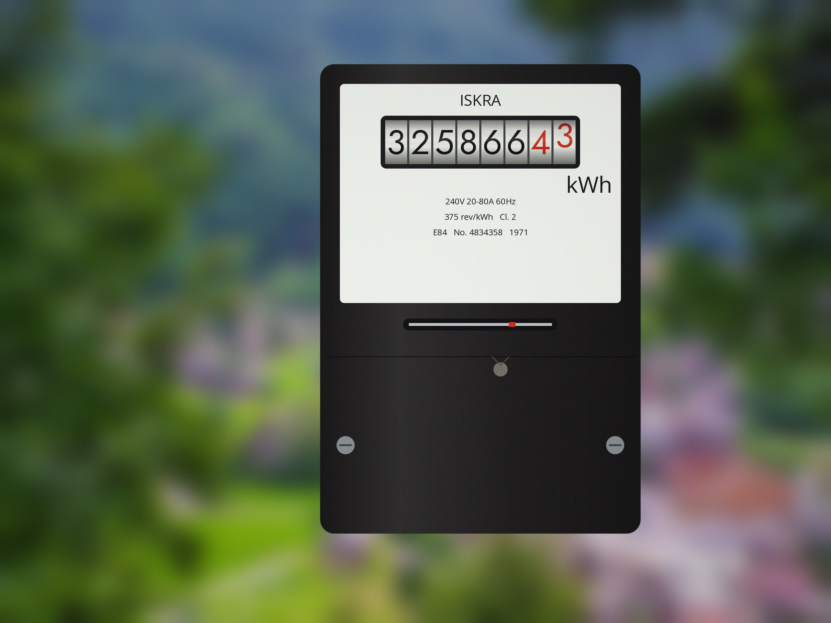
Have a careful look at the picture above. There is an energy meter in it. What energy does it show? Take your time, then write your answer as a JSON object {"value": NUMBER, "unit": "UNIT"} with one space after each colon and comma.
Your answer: {"value": 325866.43, "unit": "kWh"}
